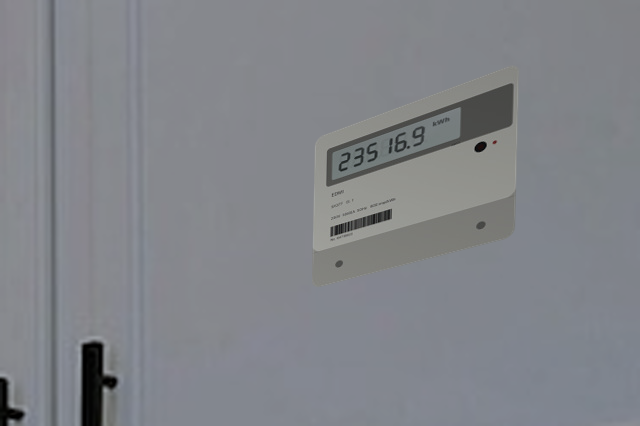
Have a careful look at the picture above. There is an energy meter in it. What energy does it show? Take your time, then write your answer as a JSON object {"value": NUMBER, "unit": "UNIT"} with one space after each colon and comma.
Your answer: {"value": 23516.9, "unit": "kWh"}
